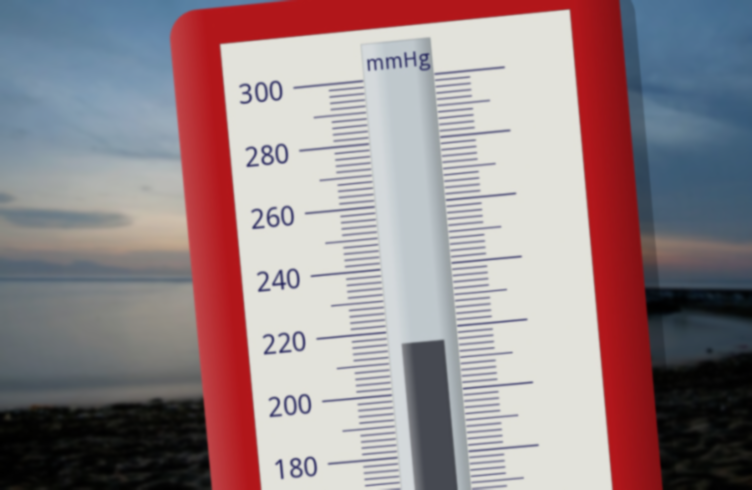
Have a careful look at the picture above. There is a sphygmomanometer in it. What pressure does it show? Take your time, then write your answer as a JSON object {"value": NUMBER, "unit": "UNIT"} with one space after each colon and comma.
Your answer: {"value": 216, "unit": "mmHg"}
